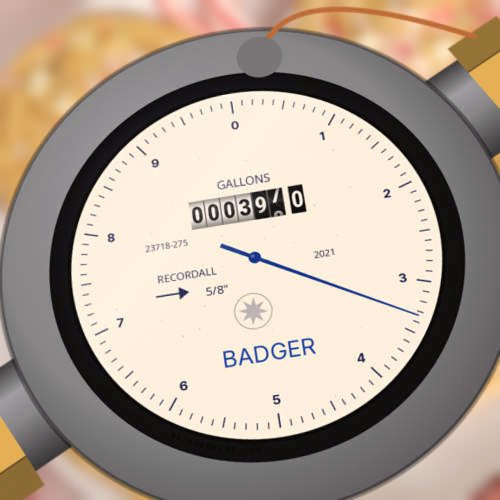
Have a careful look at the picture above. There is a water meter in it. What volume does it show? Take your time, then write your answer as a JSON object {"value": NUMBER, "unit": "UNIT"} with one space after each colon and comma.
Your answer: {"value": 3973.3, "unit": "gal"}
